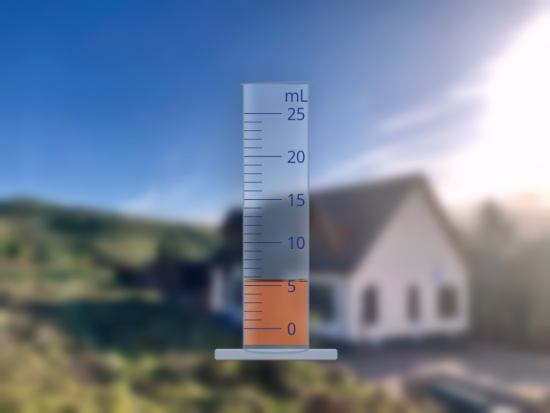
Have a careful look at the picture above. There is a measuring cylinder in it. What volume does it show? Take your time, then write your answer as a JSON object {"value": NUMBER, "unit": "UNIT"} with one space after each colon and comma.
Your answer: {"value": 5.5, "unit": "mL"}
